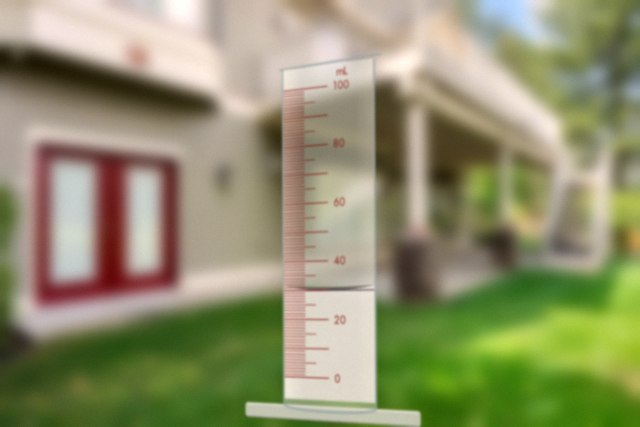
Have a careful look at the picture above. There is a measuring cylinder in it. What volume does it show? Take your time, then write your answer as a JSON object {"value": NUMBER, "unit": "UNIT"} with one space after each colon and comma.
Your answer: {"value": 30, "unit": "mL"}
